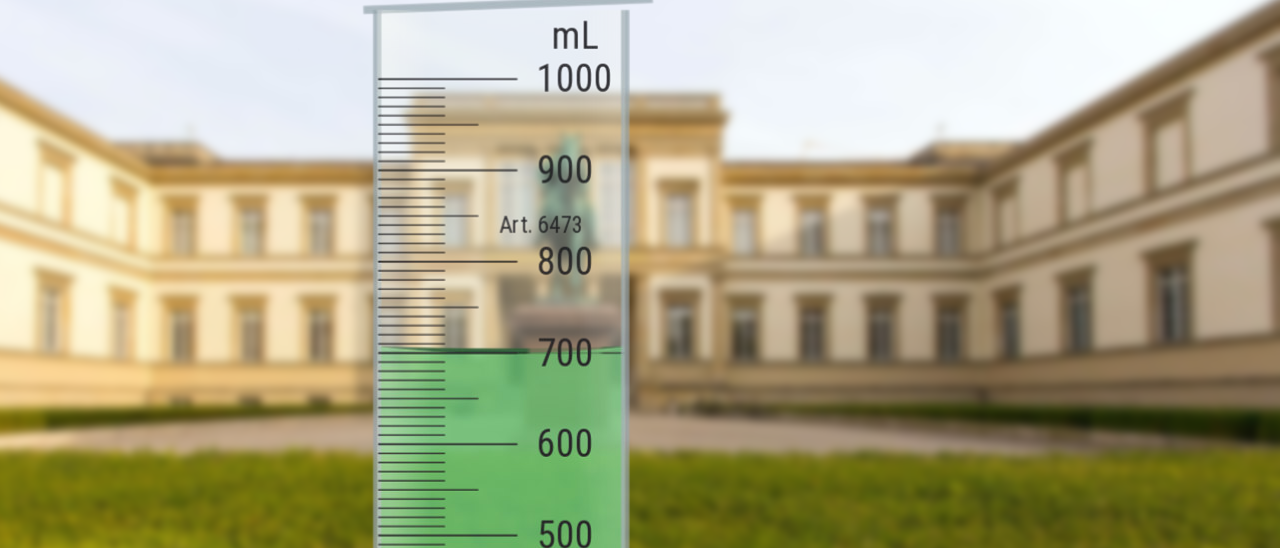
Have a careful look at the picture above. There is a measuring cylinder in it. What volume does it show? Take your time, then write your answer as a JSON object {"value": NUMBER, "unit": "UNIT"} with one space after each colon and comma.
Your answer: {"value": 700, "unit": "mL"}
